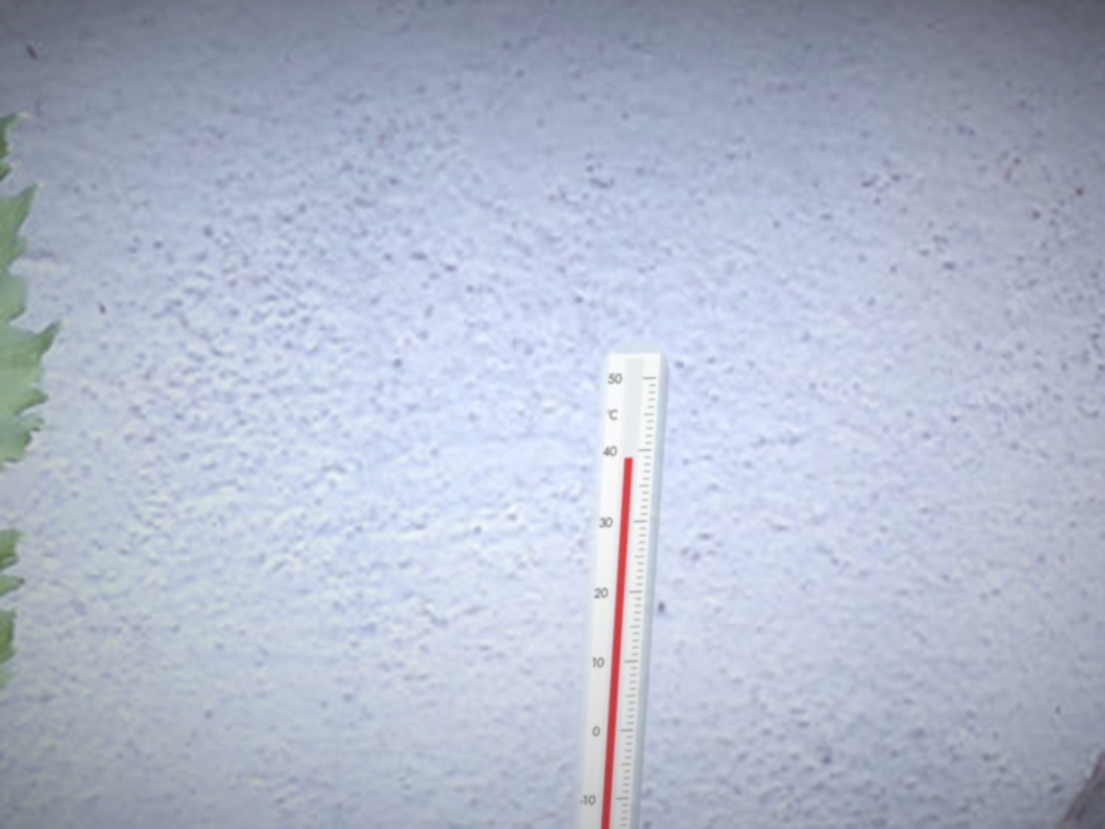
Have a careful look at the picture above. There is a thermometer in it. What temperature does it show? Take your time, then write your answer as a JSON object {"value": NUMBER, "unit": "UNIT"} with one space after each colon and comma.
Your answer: {"value": 39, "unit": "°C"}
